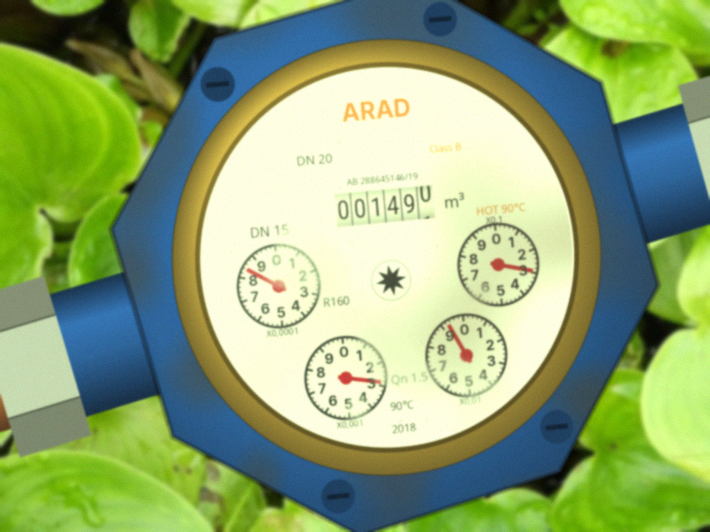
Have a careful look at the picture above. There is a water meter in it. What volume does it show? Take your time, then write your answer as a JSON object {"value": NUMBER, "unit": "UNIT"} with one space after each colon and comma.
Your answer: {"value": 1490.2928, "unit": "m³"}
